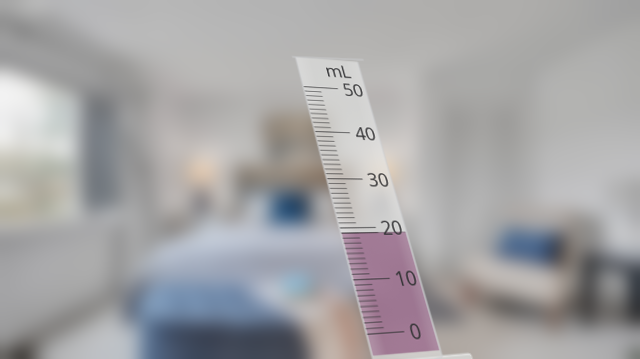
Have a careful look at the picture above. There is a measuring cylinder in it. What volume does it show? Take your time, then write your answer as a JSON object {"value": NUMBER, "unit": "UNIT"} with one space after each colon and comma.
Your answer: {"value": 19, "unit": "mL"}
